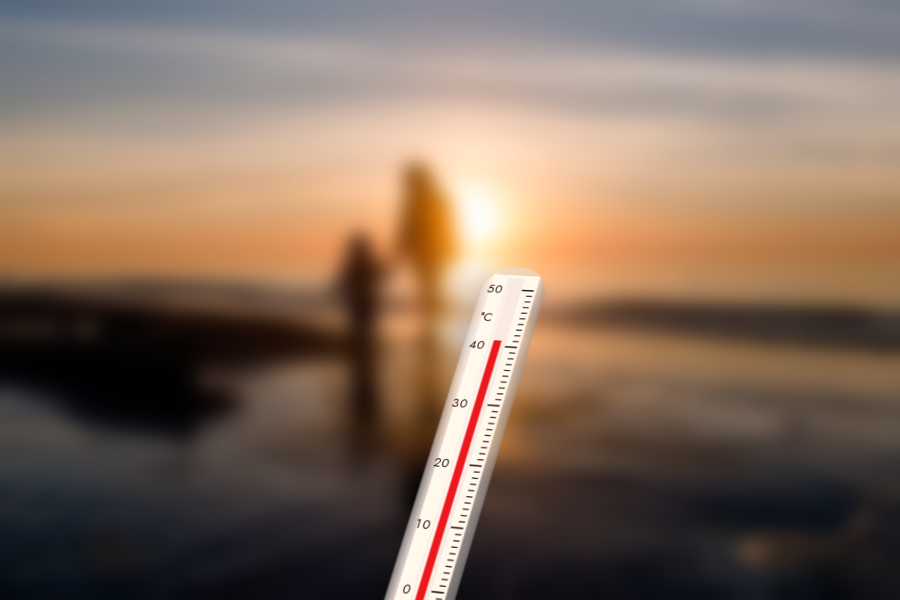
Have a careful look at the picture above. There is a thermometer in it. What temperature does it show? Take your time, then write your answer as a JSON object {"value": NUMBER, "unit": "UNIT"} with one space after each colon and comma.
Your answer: {"value": 41, "unit": "°C"}
